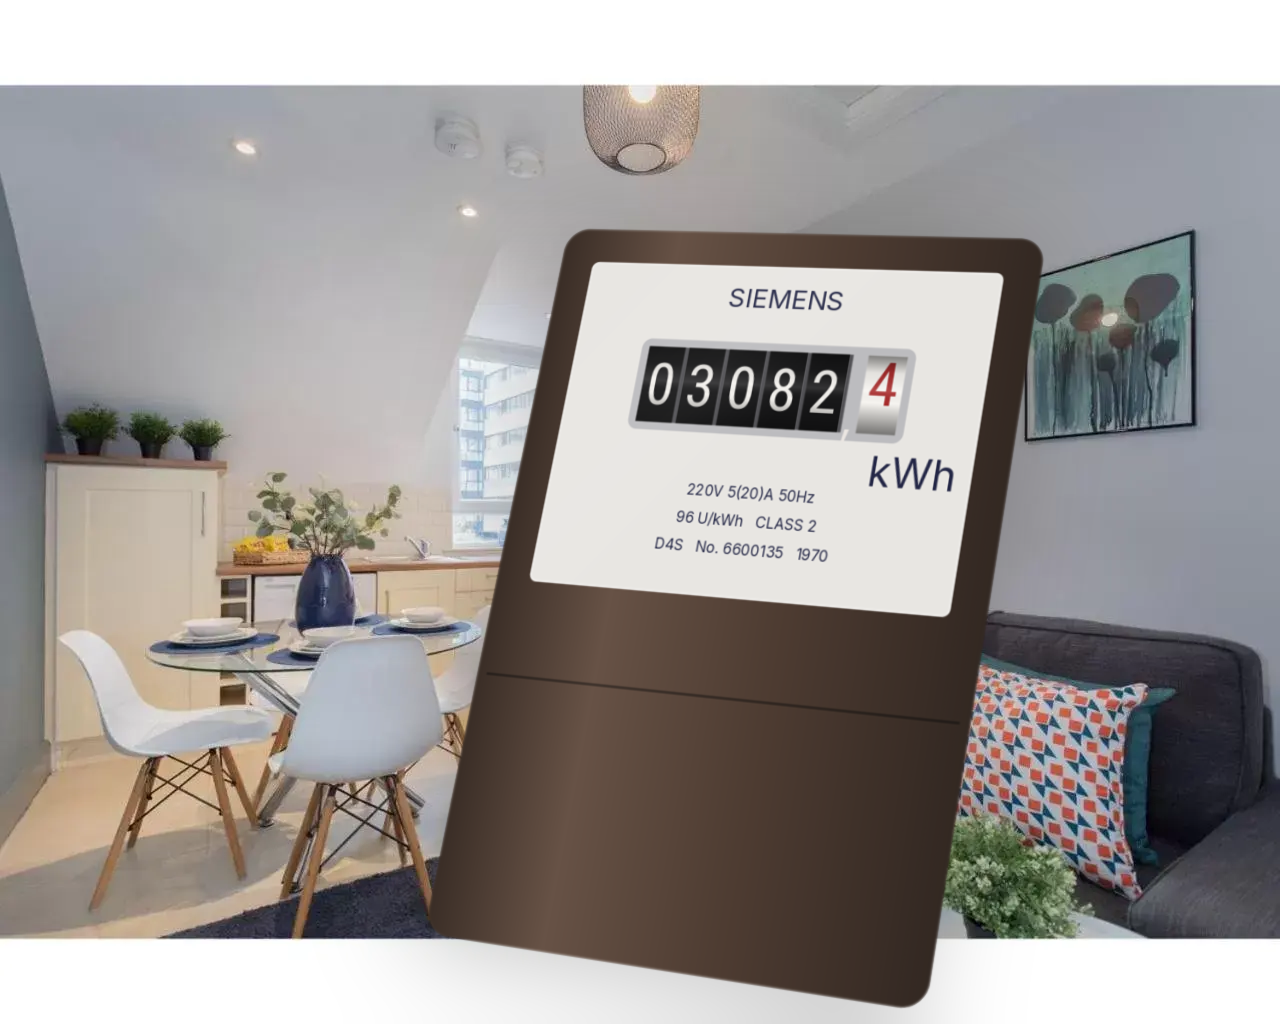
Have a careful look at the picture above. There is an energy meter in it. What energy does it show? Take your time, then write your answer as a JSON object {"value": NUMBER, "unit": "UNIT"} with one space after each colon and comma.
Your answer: {"value": 3082.4, "unit": "kWh"}
